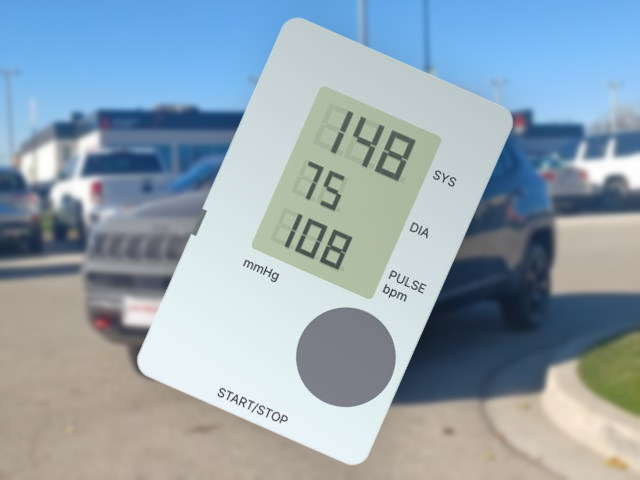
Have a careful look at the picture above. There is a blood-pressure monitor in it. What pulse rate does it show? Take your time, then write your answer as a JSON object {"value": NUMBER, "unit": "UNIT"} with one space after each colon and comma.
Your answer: {"value": 108, "unit": "bpm"}
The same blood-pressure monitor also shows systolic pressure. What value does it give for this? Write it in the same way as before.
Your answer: {"value": 148, "unit": "mmHg"}
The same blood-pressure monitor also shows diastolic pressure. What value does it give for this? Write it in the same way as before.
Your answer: {"value": 75, "unit": "mmHg"}
